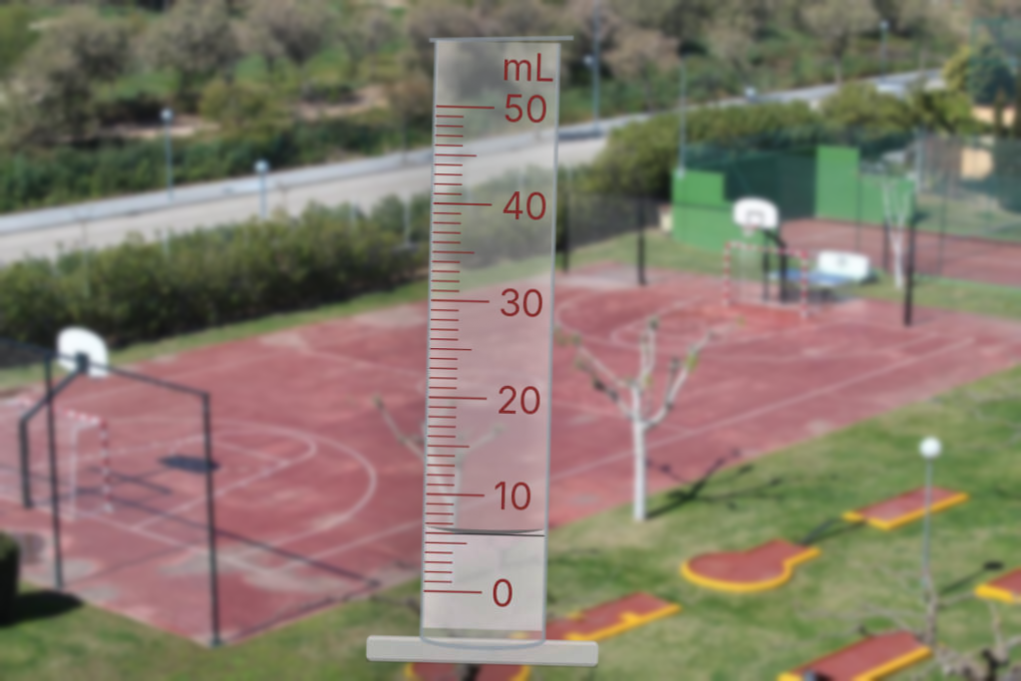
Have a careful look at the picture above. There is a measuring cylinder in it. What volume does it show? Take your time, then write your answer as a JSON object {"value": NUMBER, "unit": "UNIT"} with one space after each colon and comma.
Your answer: {"value": 6, "unit": "mL"}
